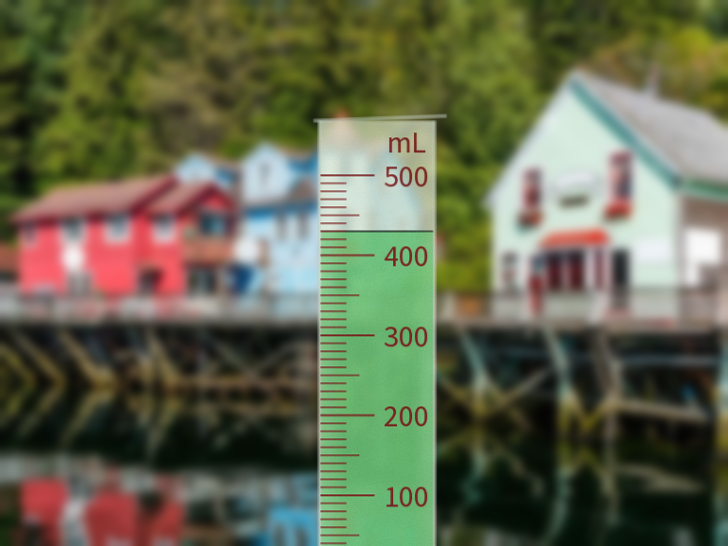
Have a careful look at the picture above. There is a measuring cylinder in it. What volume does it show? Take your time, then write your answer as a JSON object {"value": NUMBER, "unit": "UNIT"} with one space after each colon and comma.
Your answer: {"value": 430, "unit": "mL"}
